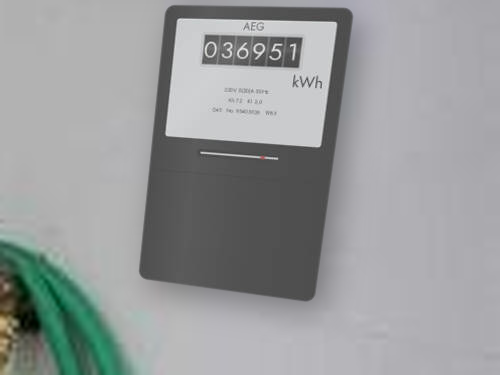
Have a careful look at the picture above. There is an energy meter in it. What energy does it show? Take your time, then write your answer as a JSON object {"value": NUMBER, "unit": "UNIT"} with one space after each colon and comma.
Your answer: {"value": 36951, "unit": "kWh"}
